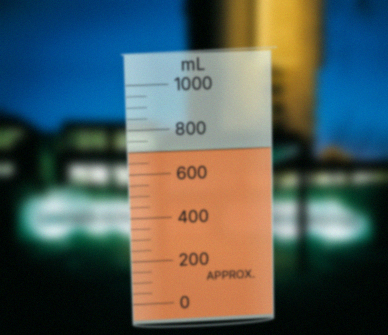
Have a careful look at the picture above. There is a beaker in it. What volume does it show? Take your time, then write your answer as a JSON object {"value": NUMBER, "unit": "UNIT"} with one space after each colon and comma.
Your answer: {"value": 700, "unit": "mL"}
